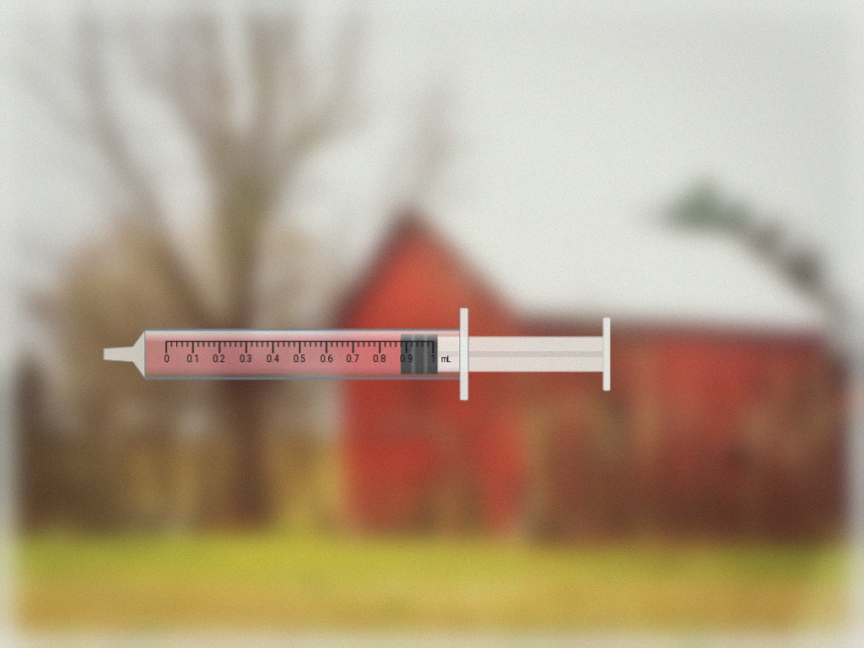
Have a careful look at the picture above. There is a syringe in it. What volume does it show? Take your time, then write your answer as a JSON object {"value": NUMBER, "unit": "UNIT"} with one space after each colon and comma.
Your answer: {"value": 0.88, "unit": "mL"}
